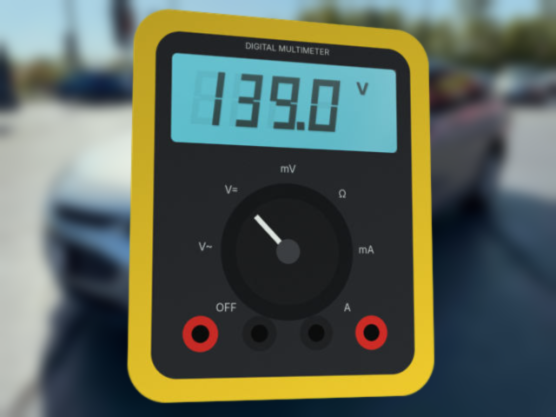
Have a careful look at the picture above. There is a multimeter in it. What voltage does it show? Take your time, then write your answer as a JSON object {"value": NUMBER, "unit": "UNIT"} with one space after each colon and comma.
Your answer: {"value": 139.0, "unit": "V"}
